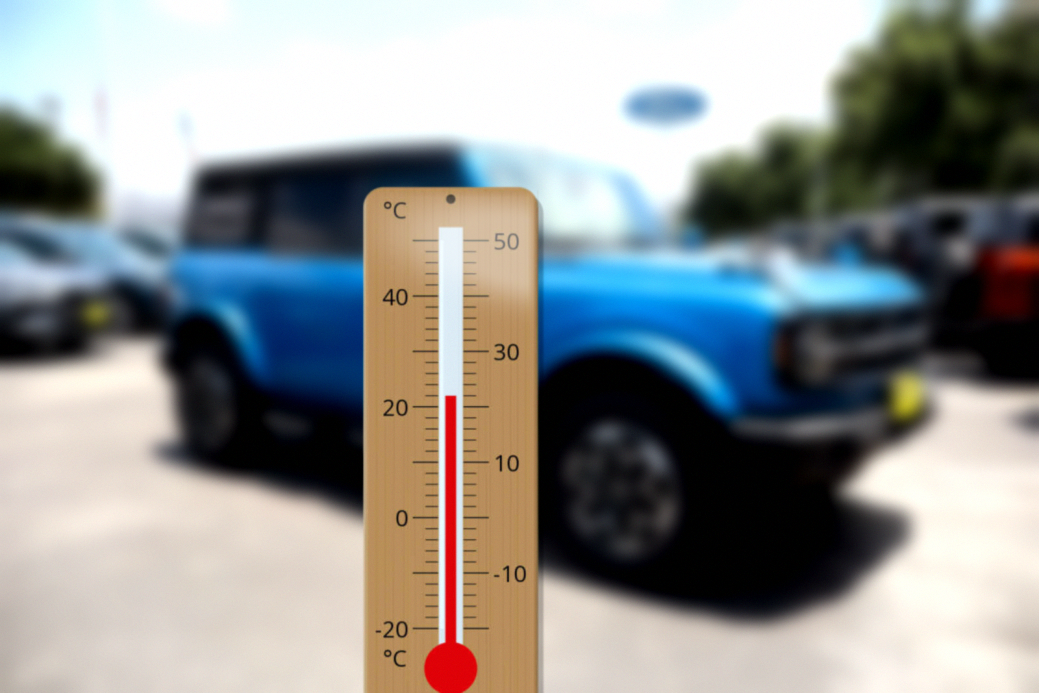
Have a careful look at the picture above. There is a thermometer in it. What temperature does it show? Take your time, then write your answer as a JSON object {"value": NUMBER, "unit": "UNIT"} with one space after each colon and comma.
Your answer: {"value": 22, "unit": "°C"}
